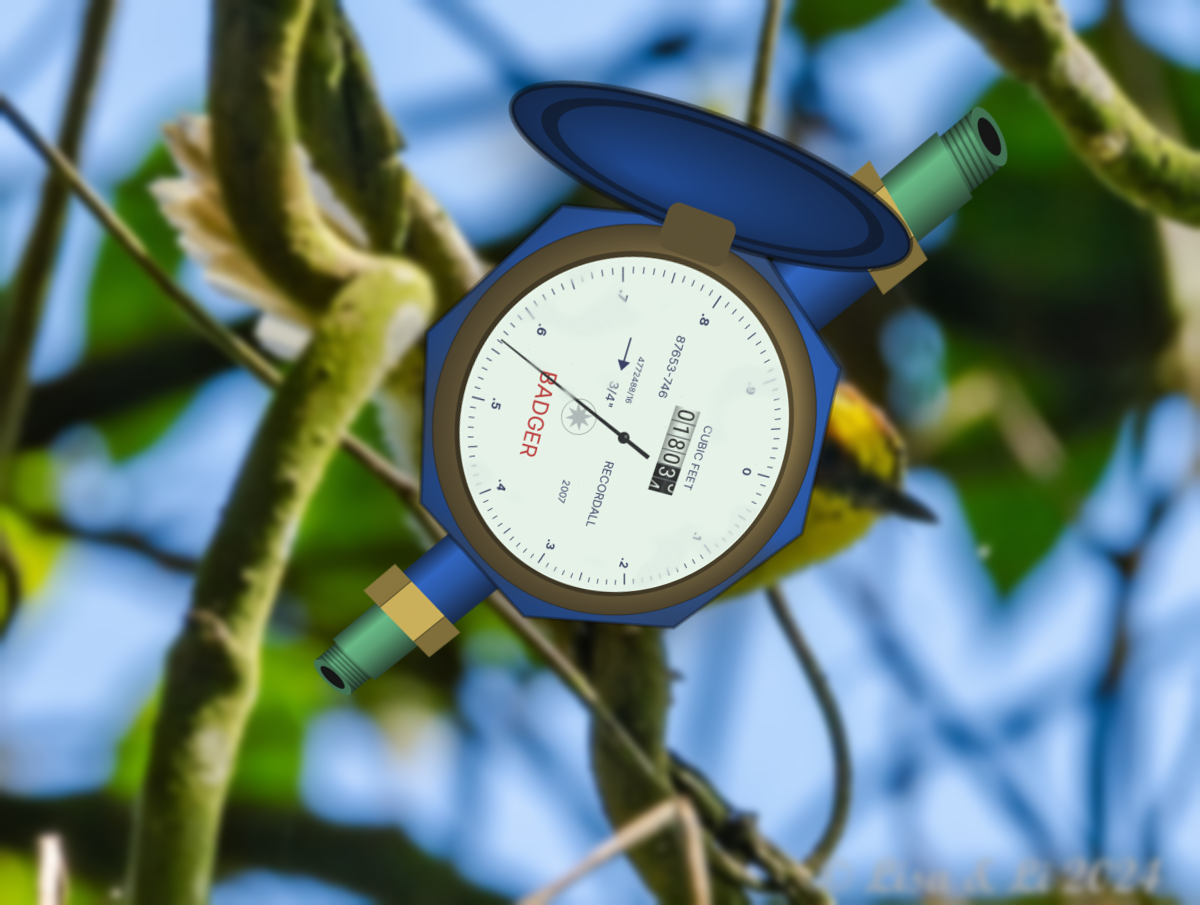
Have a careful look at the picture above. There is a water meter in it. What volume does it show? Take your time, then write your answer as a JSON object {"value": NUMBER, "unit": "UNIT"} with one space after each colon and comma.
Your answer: {"value": 18033.56, "unit": "ft³"}
